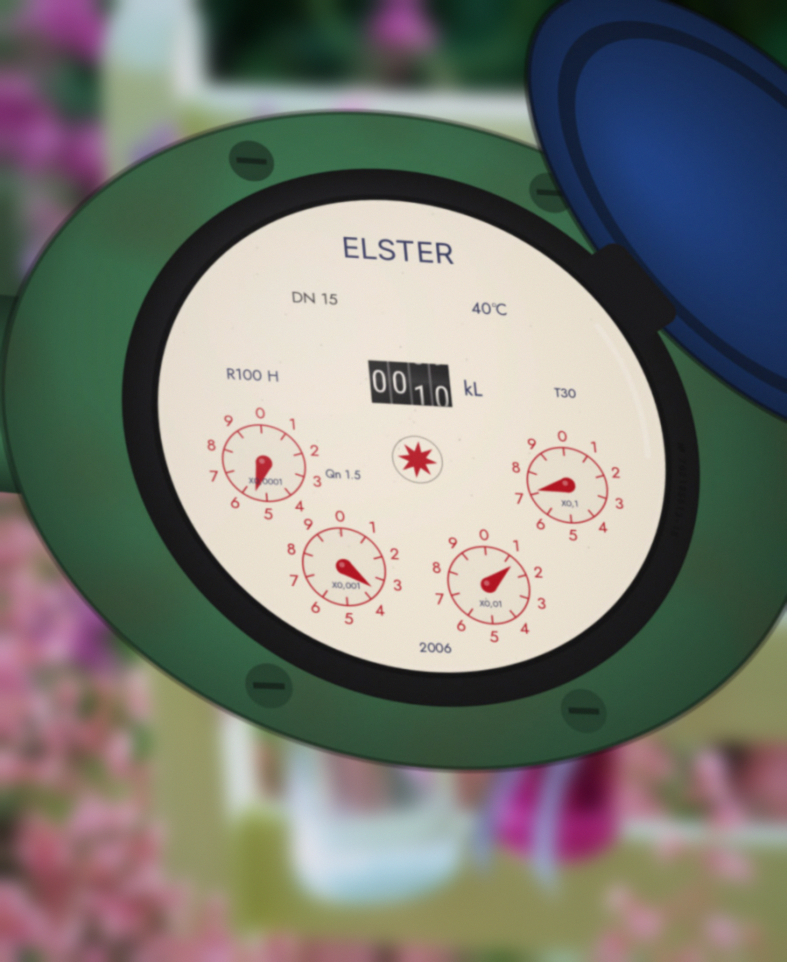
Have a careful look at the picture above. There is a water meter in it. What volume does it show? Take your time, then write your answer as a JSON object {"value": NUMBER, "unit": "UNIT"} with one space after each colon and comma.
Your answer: {"value": 9.7135, "unit": "kL"}
